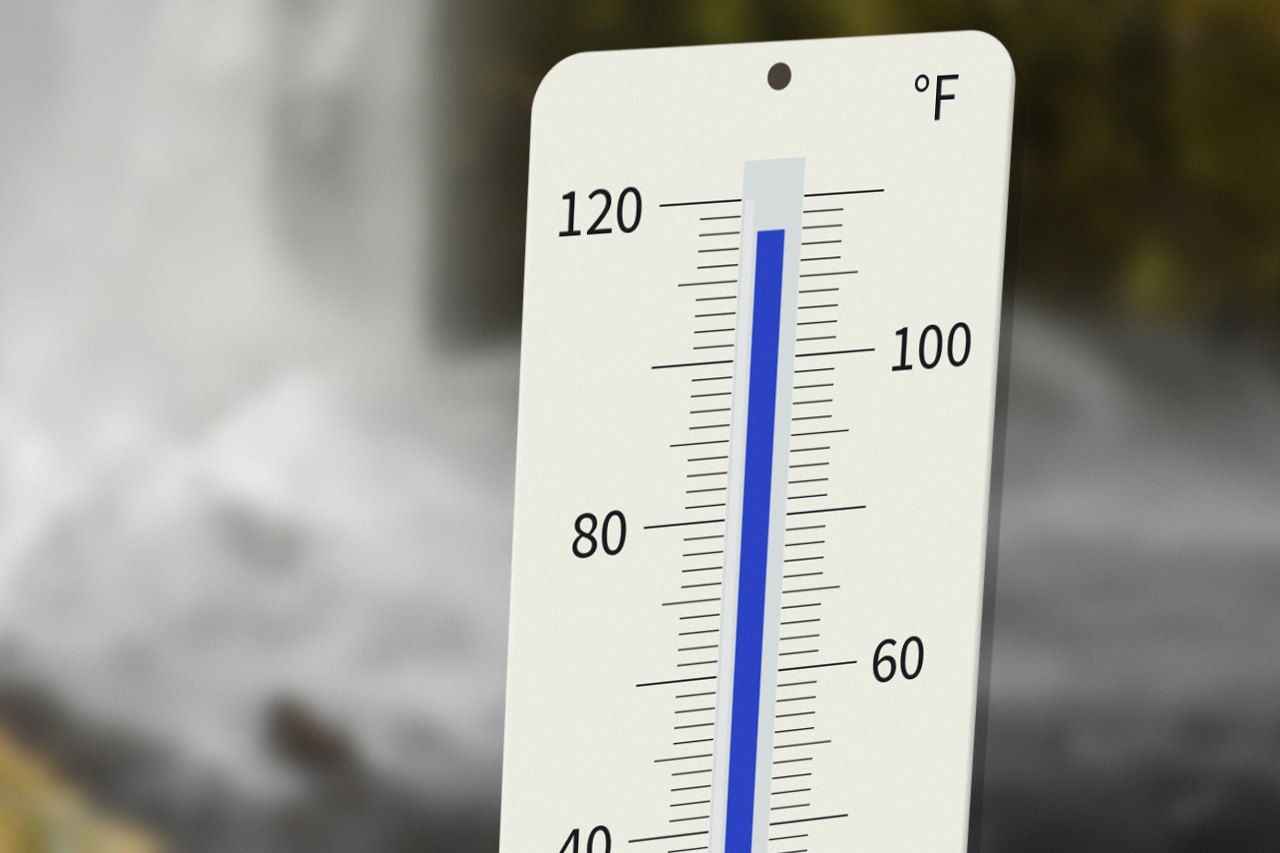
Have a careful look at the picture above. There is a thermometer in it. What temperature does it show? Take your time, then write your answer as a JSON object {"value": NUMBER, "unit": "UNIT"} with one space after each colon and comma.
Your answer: {"value": 116, "unit": "°F"}
